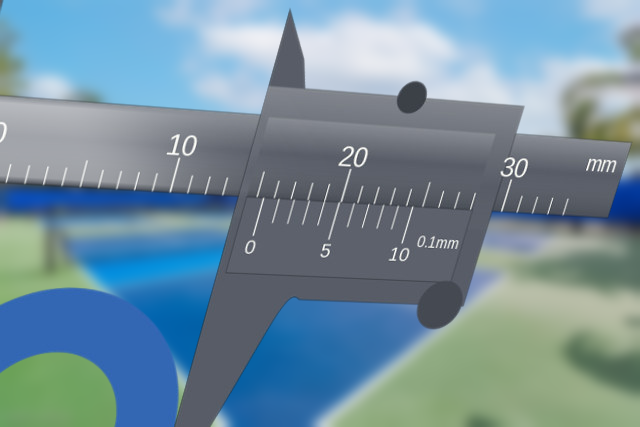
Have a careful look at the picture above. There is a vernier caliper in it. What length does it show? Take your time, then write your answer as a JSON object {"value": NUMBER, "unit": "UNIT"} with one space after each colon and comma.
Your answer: {"value": 15.4, "unit": "mm"}
